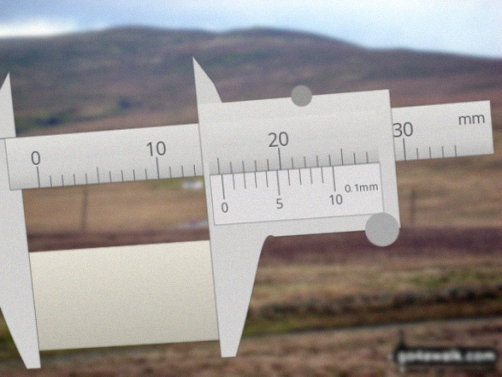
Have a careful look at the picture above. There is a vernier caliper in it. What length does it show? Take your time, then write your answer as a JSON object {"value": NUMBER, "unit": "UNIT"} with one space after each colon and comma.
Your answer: {"value": 15.2, "unit": "mm"}
